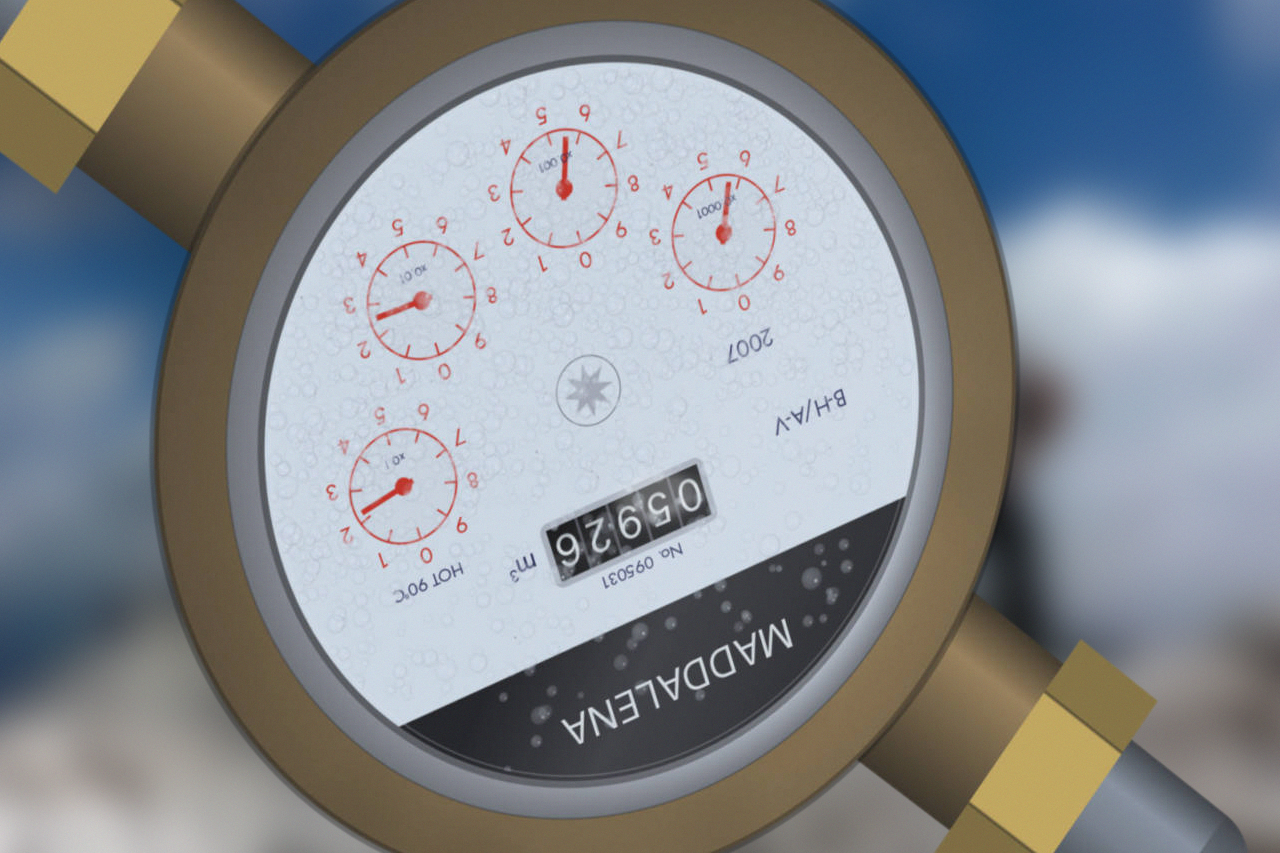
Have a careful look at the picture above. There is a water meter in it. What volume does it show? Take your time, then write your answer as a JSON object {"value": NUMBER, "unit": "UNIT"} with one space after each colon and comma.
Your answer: {"value": 5926.2255, "unit": "m³"}
